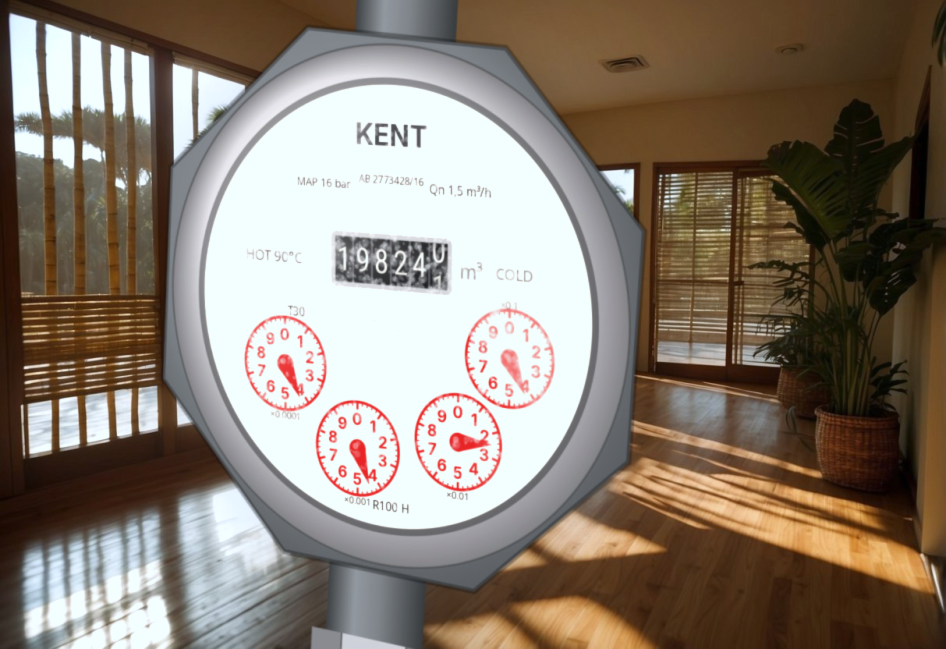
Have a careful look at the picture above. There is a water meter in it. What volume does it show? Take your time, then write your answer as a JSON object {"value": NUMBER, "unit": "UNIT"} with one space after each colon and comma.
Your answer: {"value": 198240.4244, "unit": "m³"}
